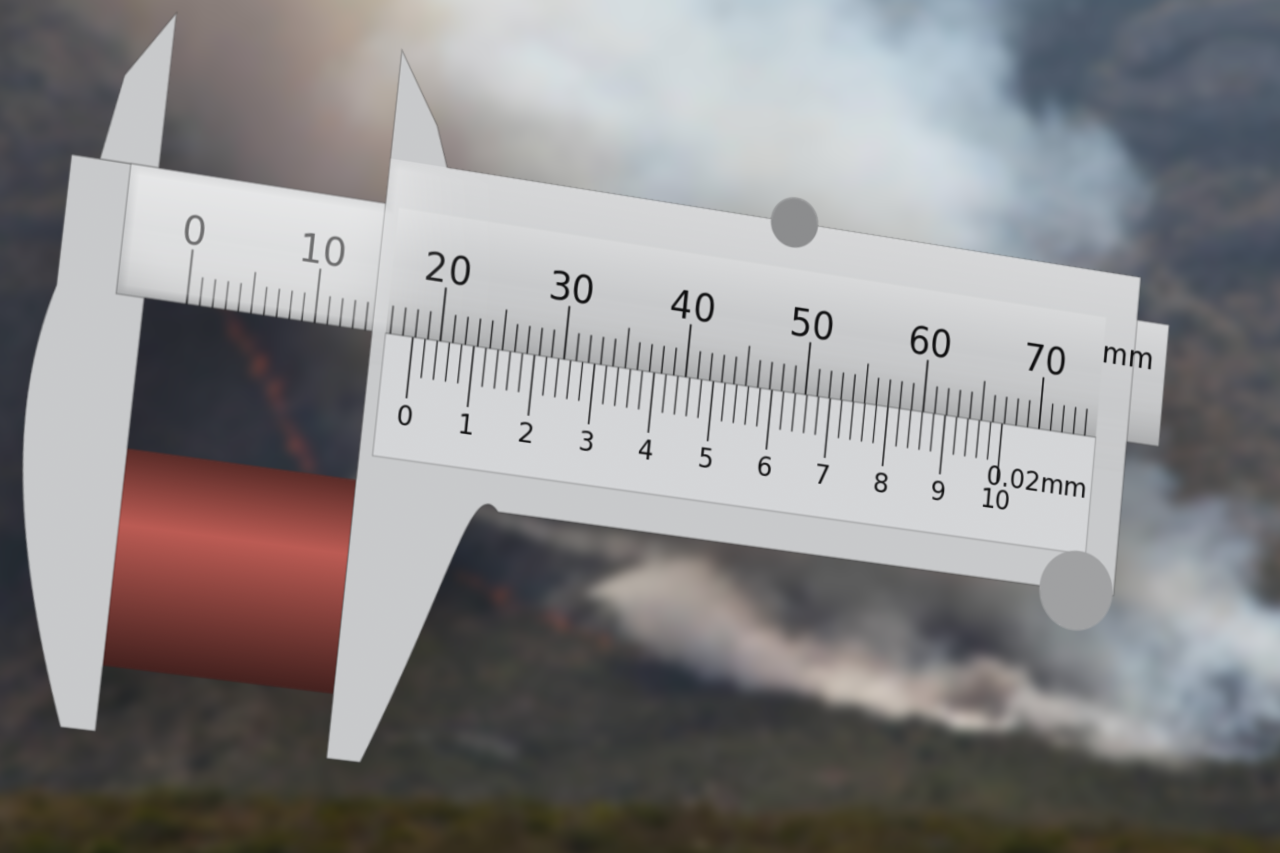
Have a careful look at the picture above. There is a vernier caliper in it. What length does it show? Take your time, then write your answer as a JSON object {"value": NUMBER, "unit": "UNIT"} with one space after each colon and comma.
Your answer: {"value": 17.8, "unit": "mm"}
